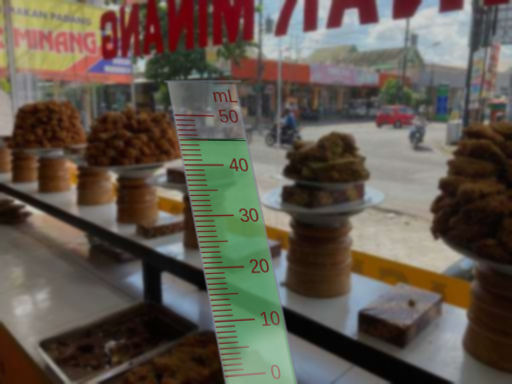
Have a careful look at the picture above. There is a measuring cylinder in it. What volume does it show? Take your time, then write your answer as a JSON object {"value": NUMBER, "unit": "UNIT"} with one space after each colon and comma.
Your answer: {"value": 45, "unit": "mL"}
